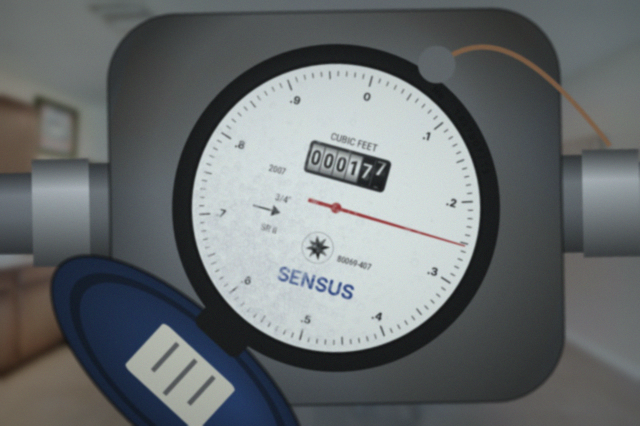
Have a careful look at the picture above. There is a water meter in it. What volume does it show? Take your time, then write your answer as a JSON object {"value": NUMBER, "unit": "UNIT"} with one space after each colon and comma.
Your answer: {"value": 177.25, "unit": "ft³"}
